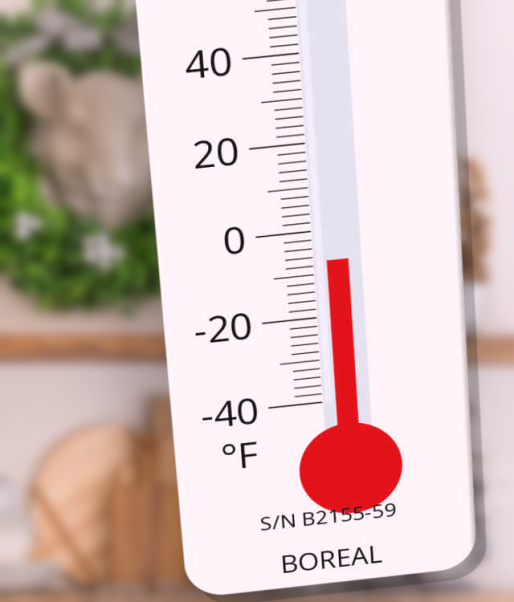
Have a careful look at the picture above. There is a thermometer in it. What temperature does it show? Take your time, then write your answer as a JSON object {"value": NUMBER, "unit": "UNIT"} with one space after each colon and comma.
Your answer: {"value": -7, "unit": "°F"}
